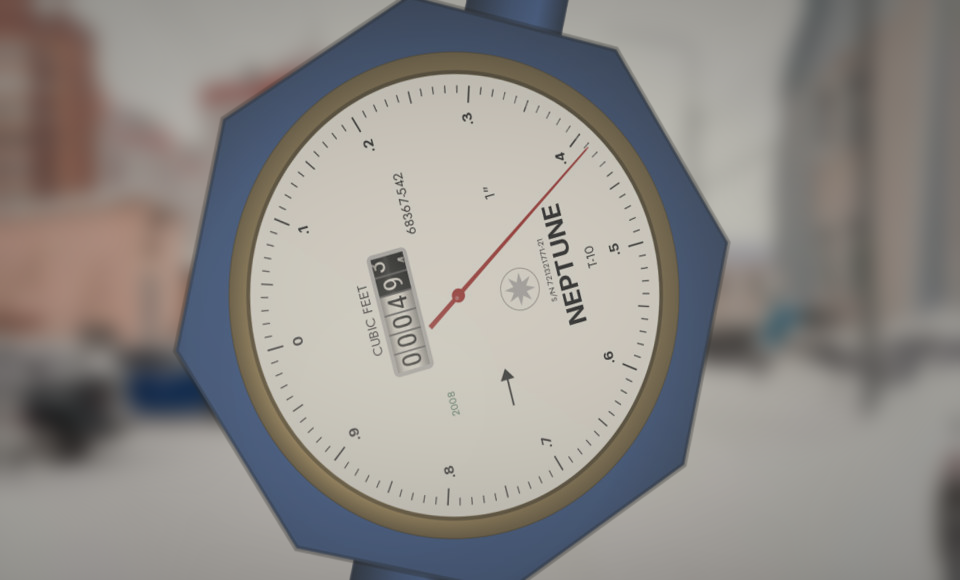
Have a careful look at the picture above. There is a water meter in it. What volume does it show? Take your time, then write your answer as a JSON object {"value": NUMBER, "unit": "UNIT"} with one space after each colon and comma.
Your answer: {"value": 493.41, "unit": "ft³"}
